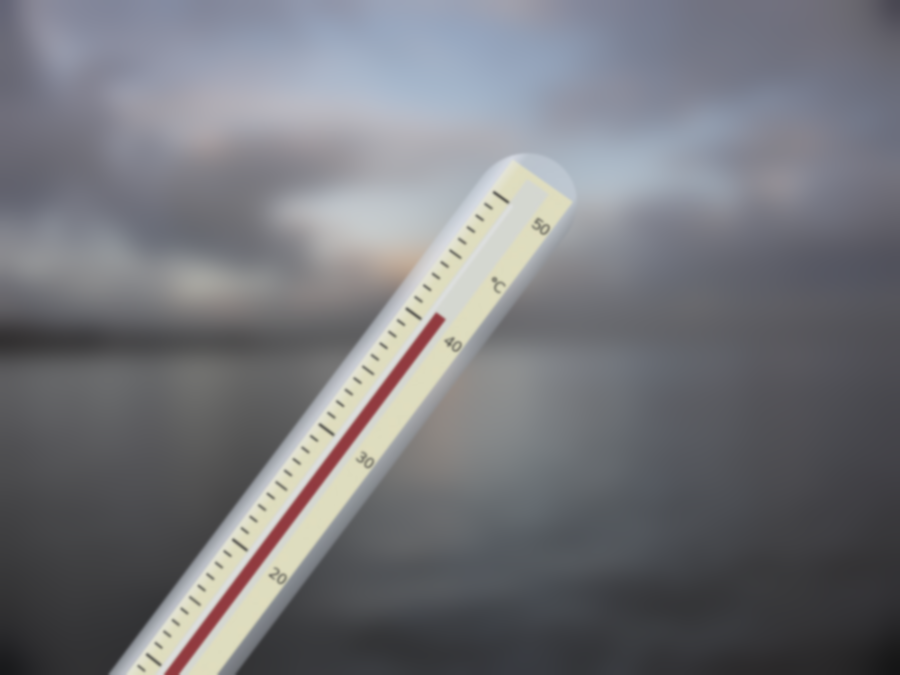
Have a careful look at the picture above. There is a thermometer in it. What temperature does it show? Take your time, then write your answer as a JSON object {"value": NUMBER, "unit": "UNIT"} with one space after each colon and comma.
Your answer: {"value": 41, "unit": "°C"}
